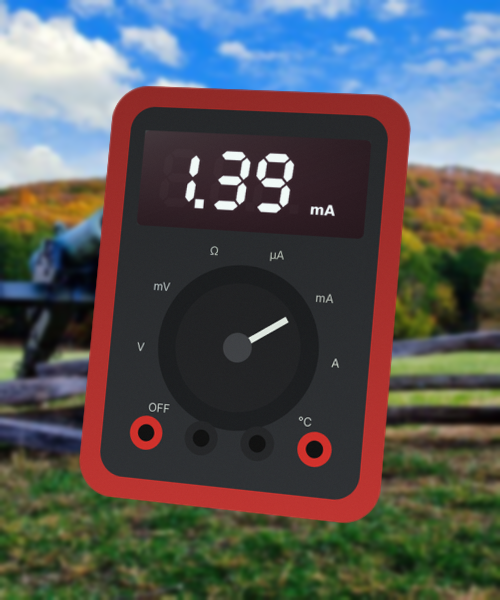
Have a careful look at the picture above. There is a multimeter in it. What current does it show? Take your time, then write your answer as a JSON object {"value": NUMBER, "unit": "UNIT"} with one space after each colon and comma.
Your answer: {"value": 1.39, "unit": "mA"}
